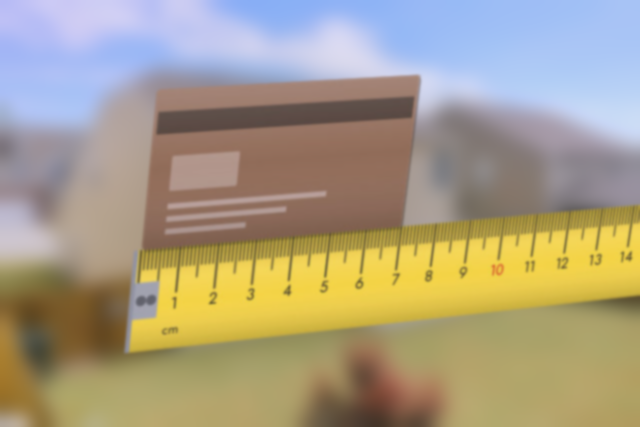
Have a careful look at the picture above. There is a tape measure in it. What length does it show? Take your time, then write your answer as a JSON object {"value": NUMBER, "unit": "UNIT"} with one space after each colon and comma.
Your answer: {"value": 7, "unit": "cm"}
